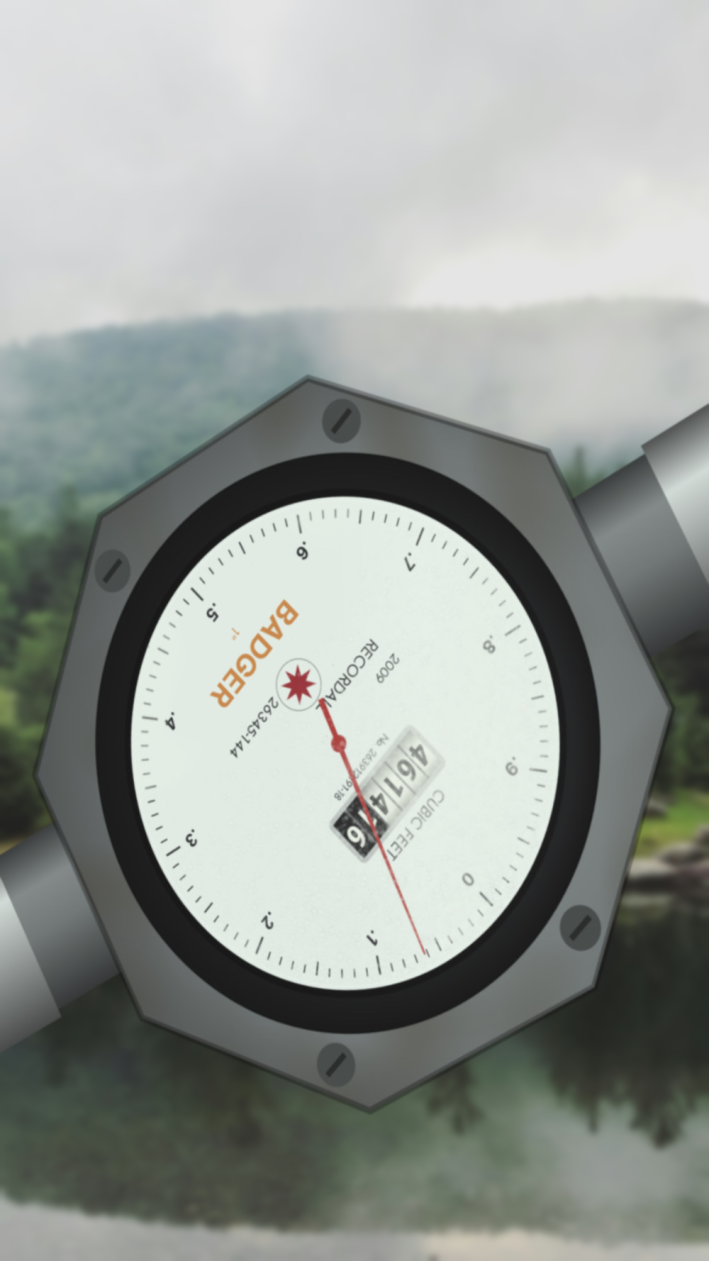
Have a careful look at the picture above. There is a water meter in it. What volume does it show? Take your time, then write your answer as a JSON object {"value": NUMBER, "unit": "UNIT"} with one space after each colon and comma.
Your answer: {"value": 461416.06, "unit": "ft³"}
